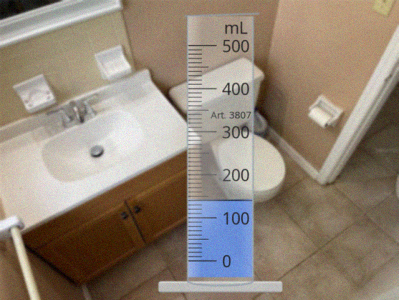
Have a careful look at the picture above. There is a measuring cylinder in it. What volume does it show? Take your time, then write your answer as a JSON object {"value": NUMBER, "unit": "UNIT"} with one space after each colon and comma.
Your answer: {"value": 140, "unit": "mL"}
